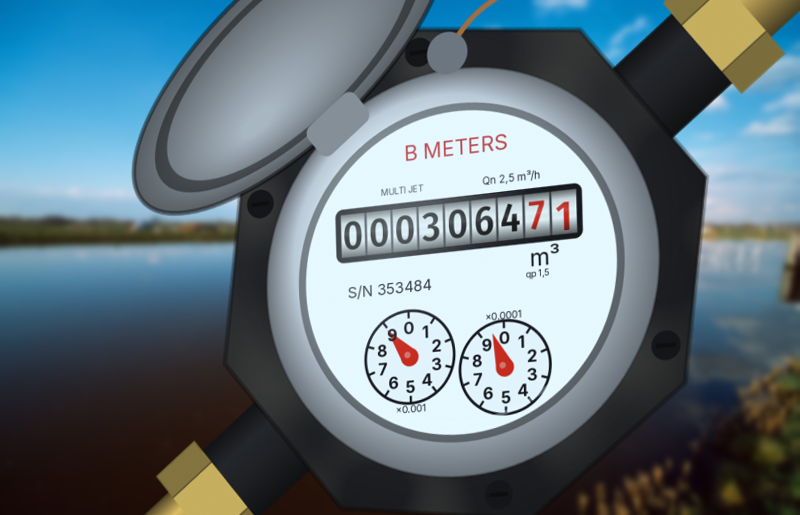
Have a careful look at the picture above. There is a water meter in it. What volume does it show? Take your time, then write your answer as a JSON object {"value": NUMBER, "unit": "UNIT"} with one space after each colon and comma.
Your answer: {"value": 3064.7089, "unit": "m³"}
